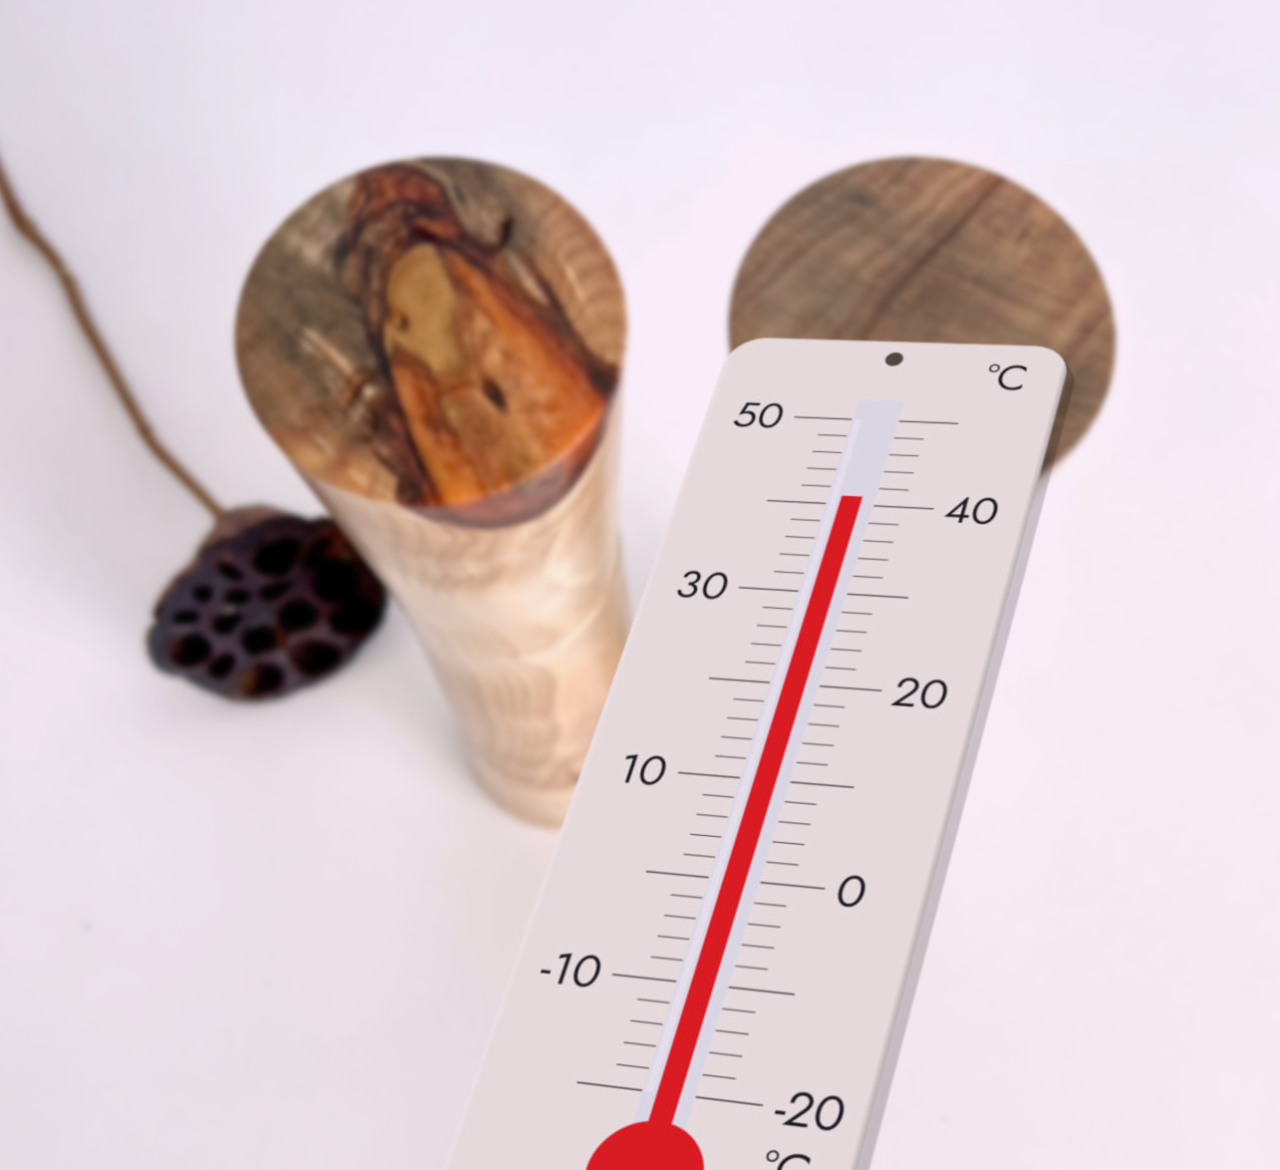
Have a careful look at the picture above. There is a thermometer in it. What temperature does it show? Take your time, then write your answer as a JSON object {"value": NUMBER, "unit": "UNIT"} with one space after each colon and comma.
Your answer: {"value": 41, "unit": "°C"}
